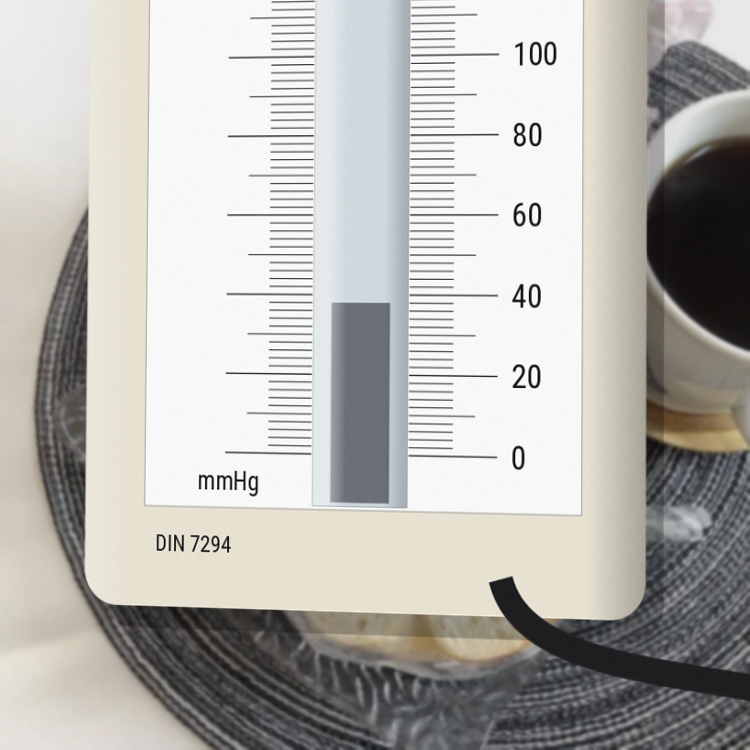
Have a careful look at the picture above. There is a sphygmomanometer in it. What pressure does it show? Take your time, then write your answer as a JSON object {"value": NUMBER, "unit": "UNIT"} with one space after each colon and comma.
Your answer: {"value": 38, "unit": "mmHg"}
